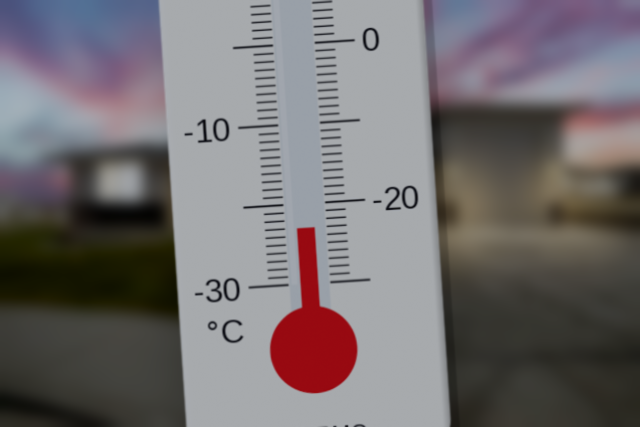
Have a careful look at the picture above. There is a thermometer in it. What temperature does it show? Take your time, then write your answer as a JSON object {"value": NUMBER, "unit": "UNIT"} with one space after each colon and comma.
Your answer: {"value": -23, "unit": "°C"}
